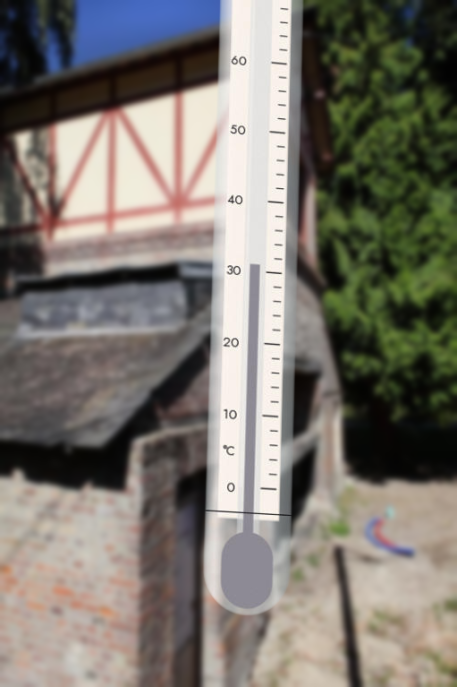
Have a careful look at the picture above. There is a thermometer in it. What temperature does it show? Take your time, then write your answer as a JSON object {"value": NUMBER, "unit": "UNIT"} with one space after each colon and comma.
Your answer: {"value": 31, "unit": "°C"}
